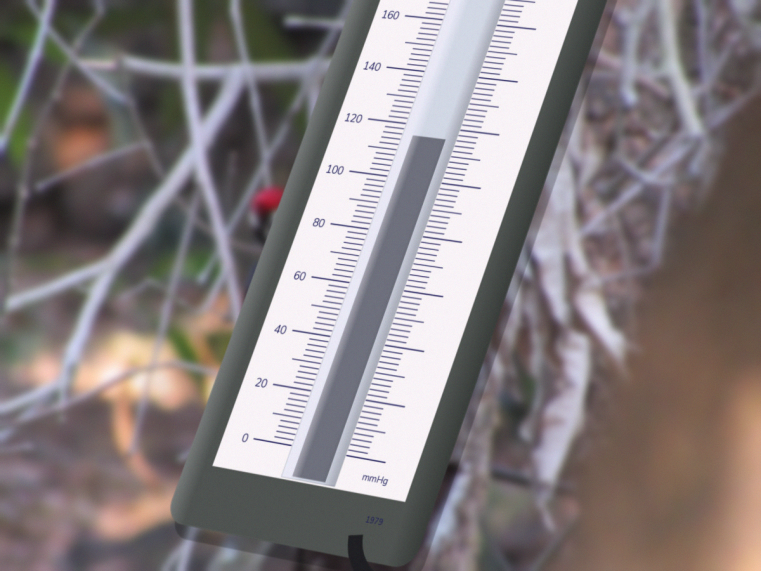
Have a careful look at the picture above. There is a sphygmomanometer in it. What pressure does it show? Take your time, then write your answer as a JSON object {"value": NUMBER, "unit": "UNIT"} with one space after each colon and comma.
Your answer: {"value": 116, "unit": "mmHg"}
